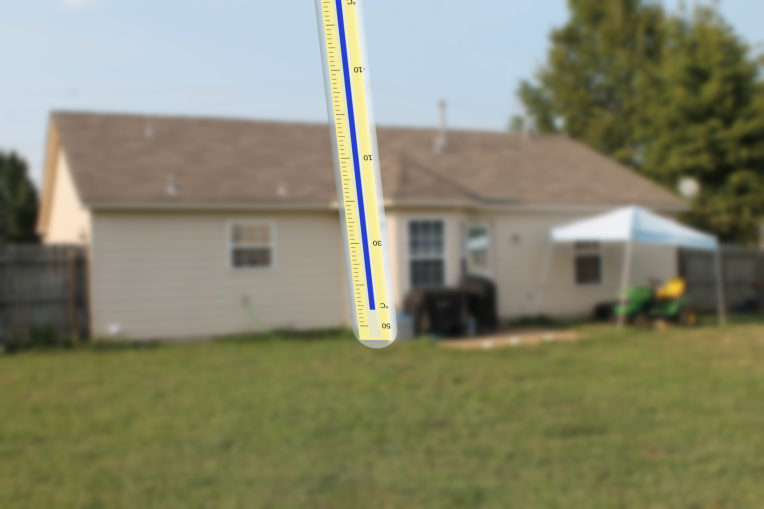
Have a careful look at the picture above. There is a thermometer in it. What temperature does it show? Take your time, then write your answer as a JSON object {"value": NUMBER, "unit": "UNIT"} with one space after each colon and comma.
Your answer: {"value": 46, "unit": "°C"}
